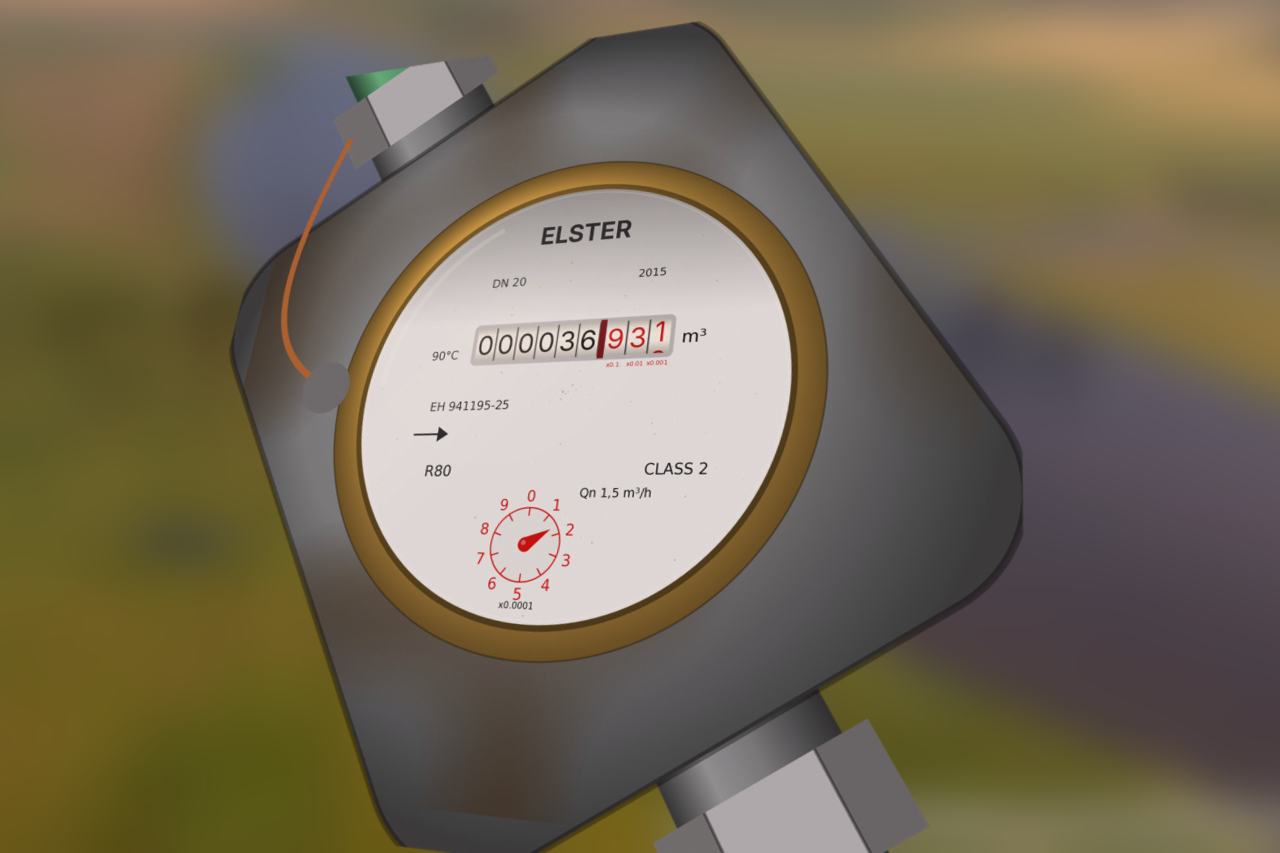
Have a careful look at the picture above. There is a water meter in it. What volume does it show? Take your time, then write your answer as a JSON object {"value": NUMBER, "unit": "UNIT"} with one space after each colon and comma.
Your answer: {"value": 36.9311, "unit": "m³"}
